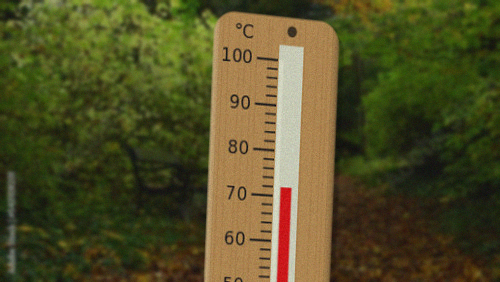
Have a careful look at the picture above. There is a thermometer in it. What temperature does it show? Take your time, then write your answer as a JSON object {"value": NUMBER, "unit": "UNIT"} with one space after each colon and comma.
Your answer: {"value": 72, "unit": "°C"}
